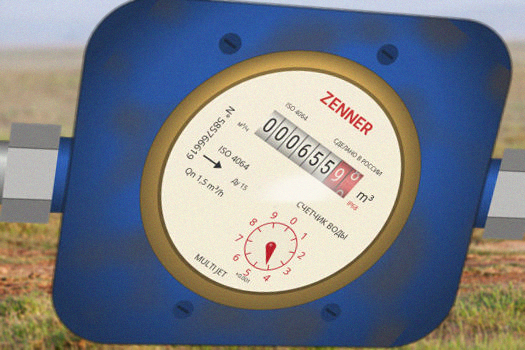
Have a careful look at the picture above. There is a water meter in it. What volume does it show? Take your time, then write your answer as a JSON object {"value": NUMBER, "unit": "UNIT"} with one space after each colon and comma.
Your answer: {"value": 655.984, "unit": "m³"}
